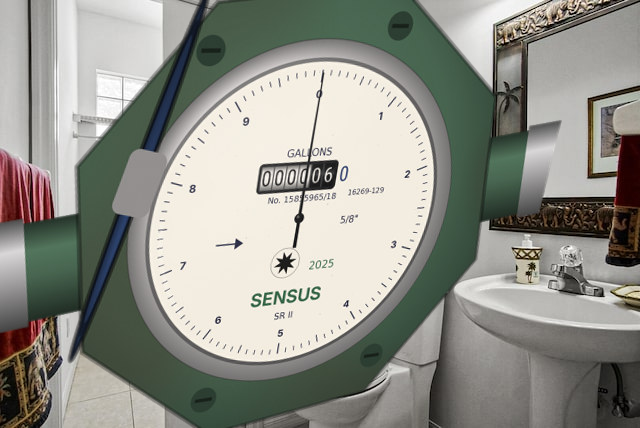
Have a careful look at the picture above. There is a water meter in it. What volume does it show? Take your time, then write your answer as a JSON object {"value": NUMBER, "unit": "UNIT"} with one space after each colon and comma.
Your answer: {"value": 60.0, "unit": "gal"}
